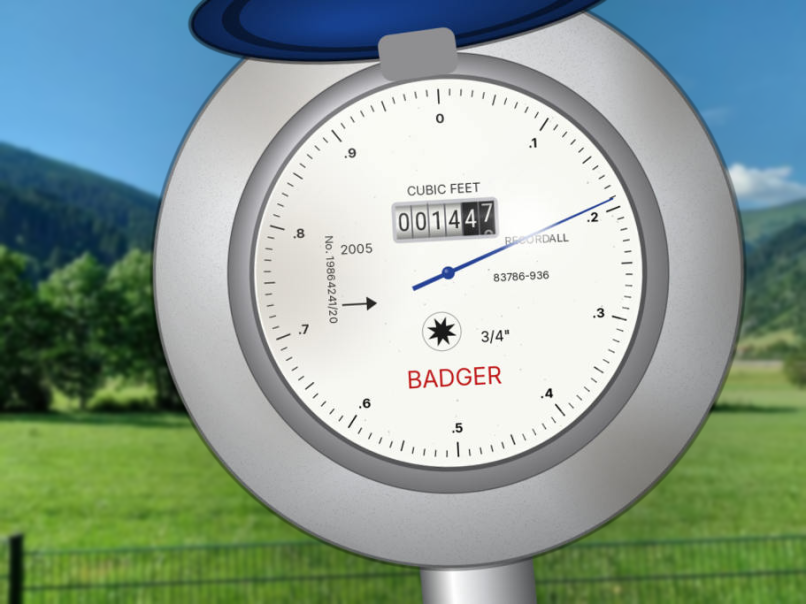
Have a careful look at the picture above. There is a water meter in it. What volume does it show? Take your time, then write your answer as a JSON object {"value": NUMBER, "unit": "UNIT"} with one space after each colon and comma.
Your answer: {"value": 1447.19, "unit": "ft³"}
